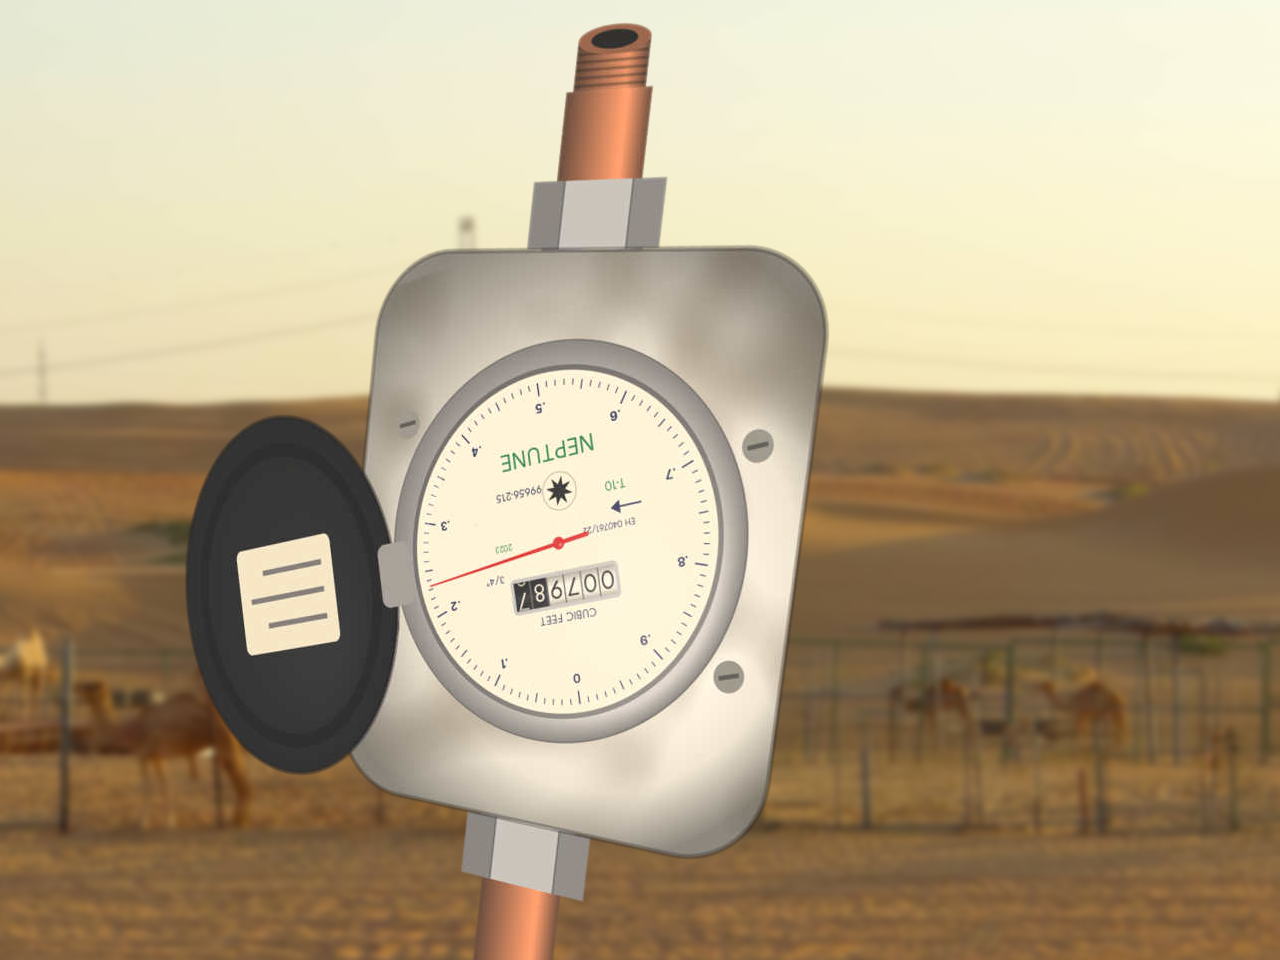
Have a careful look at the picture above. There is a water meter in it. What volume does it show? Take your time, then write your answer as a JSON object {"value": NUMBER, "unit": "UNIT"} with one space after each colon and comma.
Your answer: {"value": 7987.23, "unit": "ft³"}
